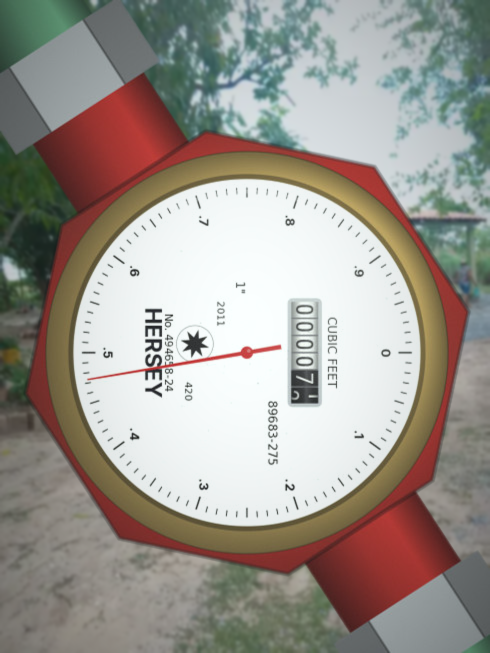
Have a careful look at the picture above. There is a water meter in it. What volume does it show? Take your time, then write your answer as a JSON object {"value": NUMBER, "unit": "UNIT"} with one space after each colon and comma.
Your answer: {"value": 71.47, "unit": "ft³"}
